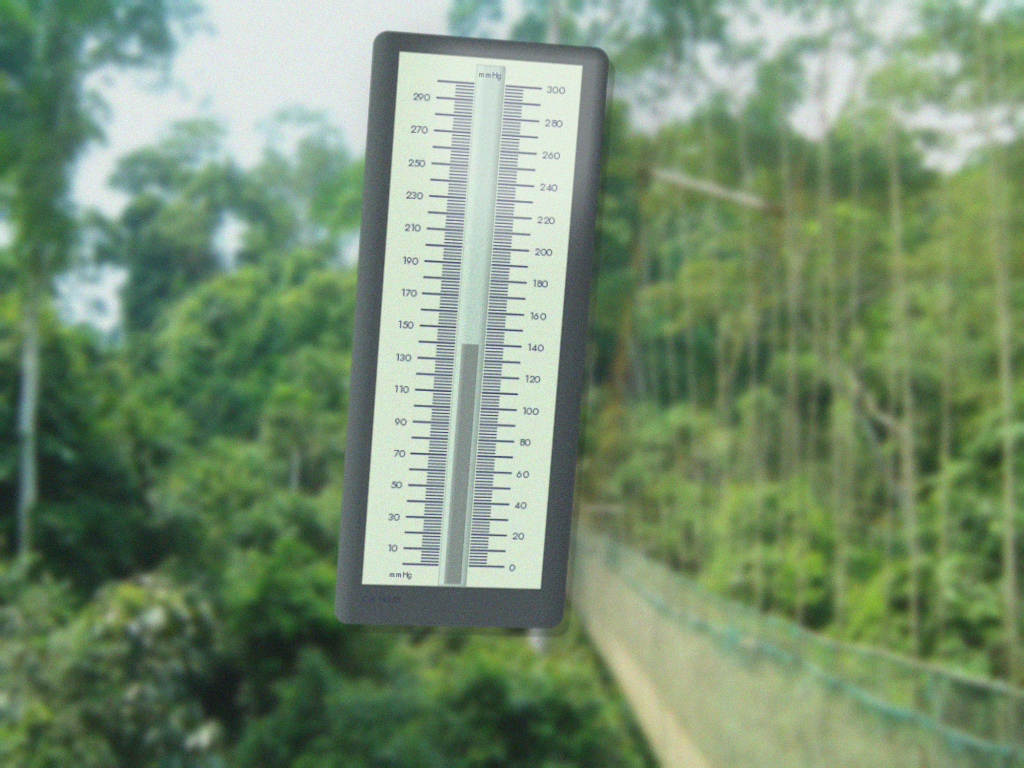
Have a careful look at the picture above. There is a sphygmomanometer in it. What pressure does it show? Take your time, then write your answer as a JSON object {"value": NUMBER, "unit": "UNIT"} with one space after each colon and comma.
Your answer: {"value": 140, "unit": "mmHg"}
